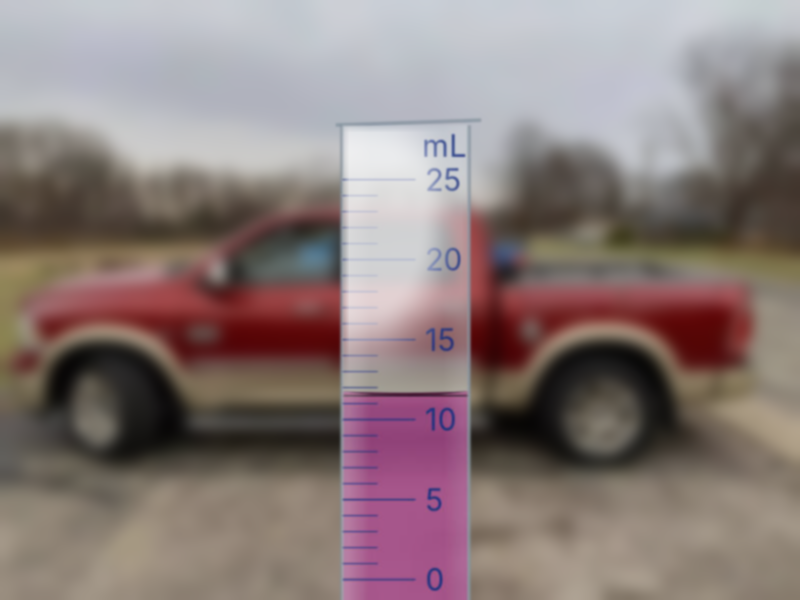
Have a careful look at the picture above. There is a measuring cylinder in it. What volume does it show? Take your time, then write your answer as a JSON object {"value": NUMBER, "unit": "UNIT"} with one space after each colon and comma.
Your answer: {"value": 11.5, "unit": "mL"}
